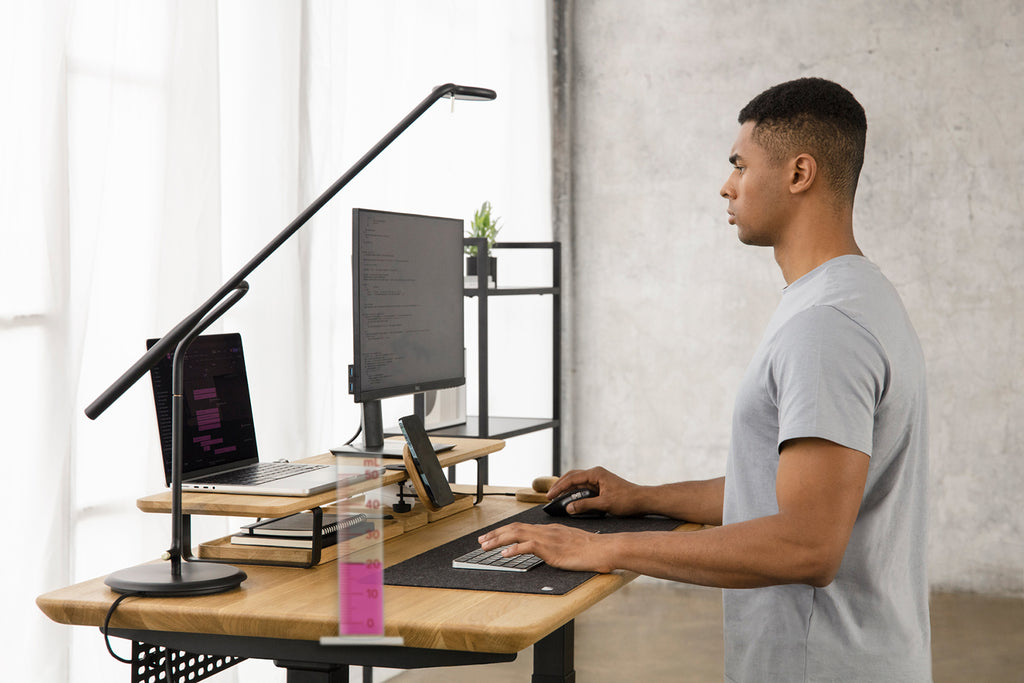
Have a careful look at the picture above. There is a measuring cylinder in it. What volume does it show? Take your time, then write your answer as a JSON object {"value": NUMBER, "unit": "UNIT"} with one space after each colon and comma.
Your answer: {"value": 20, "unit": "mL"}
